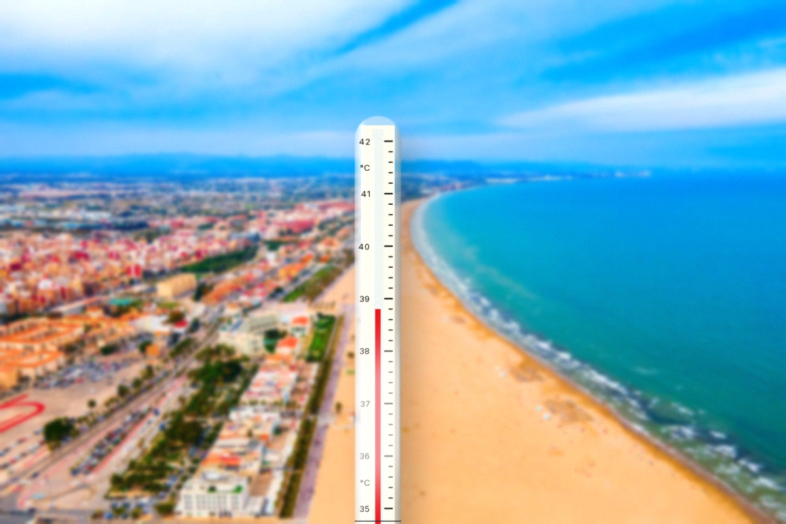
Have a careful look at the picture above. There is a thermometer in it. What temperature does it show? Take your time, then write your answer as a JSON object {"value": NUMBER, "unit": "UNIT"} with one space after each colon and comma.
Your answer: {"value": 38.8, "unit": "°C"}
